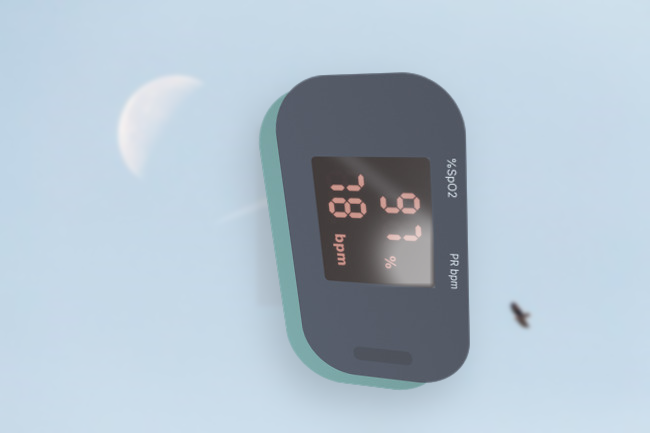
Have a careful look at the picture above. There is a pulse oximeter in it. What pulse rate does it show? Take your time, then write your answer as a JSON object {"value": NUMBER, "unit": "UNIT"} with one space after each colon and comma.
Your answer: {"value": 78, "unit": "bpm"}
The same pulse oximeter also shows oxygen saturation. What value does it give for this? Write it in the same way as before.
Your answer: {"value": 97, "unit": "%"}
